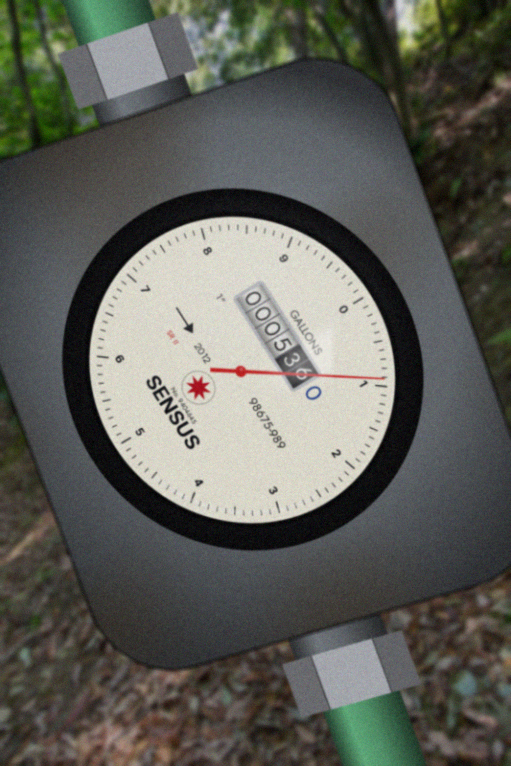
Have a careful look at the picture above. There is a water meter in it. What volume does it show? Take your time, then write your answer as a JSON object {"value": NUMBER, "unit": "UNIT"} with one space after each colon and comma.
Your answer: {"value": 5360.9, "unit": "gal"}
